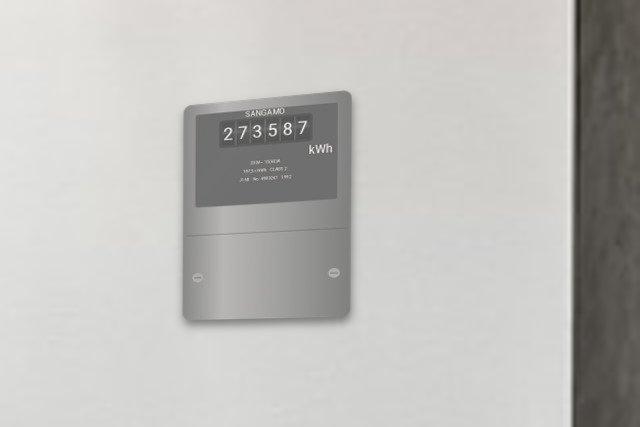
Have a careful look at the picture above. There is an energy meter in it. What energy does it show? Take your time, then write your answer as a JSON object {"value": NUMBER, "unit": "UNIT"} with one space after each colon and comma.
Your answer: {"value": 273587, "unit": "kWh"}
